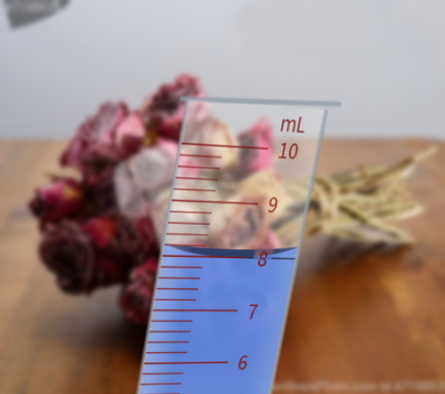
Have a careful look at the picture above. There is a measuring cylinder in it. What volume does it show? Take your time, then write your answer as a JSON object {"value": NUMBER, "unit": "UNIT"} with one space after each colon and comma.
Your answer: {"value": 8, "unit": "mL"}
